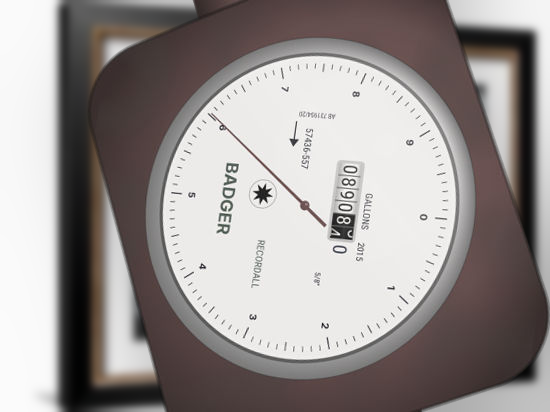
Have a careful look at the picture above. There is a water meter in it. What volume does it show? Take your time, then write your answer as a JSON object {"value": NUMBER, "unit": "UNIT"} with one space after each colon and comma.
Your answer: {"value": 890836.0, "unit": "gal"}
